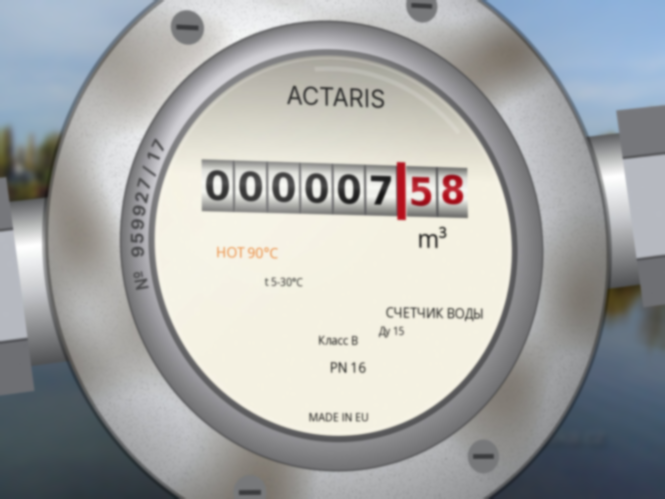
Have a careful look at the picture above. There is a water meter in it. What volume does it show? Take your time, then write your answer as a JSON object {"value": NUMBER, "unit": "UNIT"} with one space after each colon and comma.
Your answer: {"value": 7.58, "unit": "m³"}
